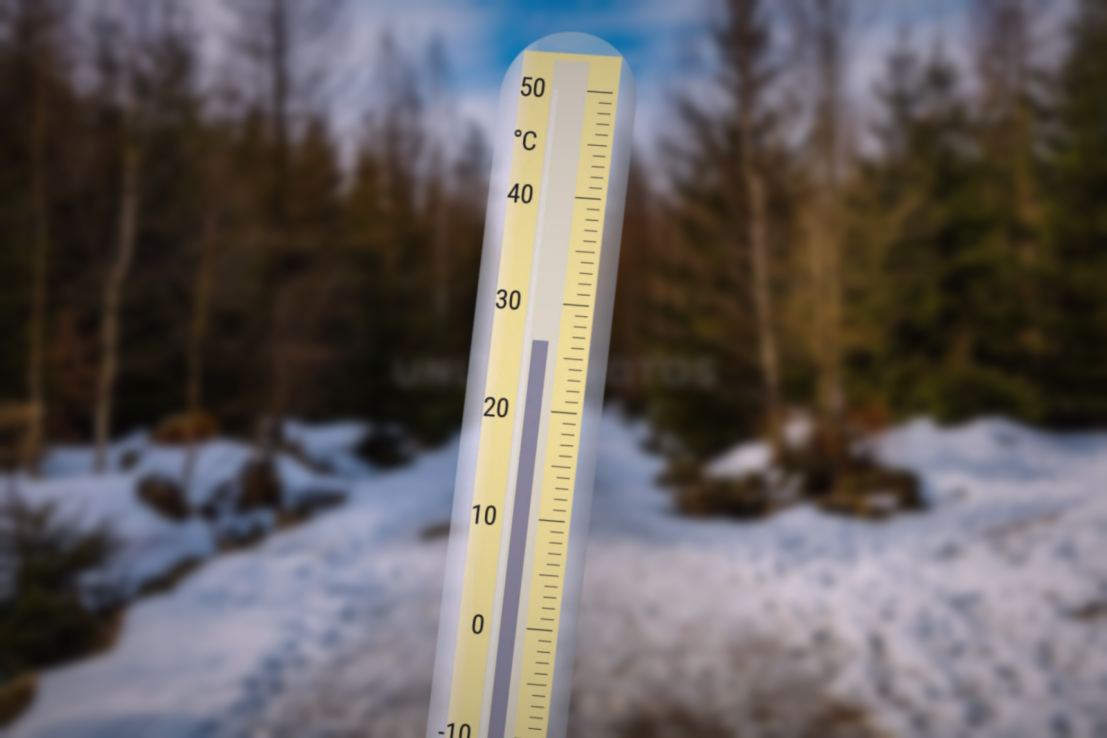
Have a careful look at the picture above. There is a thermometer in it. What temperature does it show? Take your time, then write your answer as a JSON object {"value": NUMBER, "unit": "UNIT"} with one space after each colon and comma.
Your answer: {"value": 26.5, "unit": "°C"}
